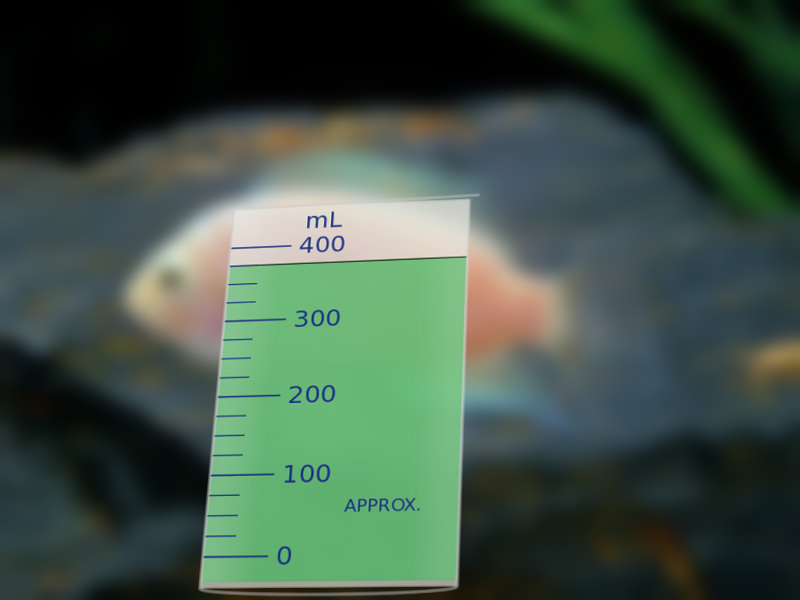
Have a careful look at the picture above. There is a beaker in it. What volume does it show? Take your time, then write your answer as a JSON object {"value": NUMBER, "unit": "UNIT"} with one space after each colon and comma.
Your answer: {"value": 375, "unit": "mL"}
